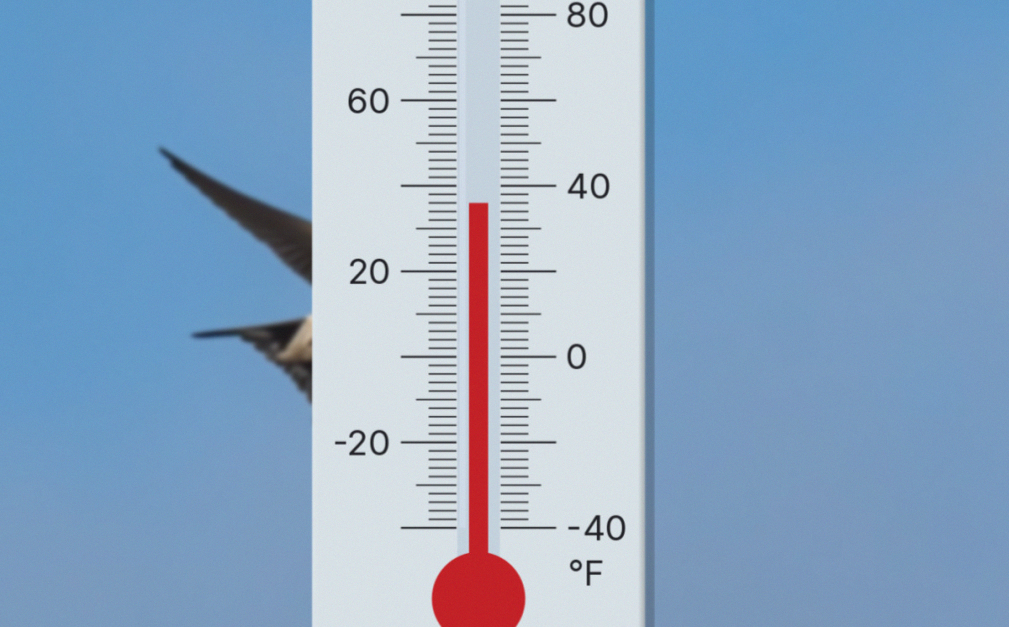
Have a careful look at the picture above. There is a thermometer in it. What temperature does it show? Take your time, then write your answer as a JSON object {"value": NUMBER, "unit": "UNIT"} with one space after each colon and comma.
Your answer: {"value": 36, "unit": "°F"}
